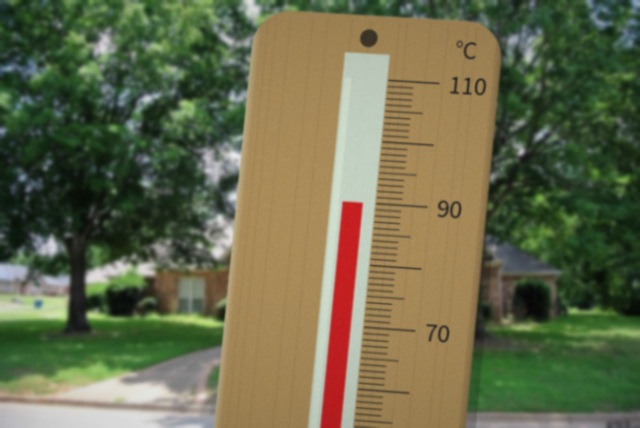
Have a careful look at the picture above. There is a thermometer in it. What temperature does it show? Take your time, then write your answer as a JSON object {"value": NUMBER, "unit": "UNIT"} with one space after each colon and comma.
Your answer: {"value": 90, "unit": "°C"}
